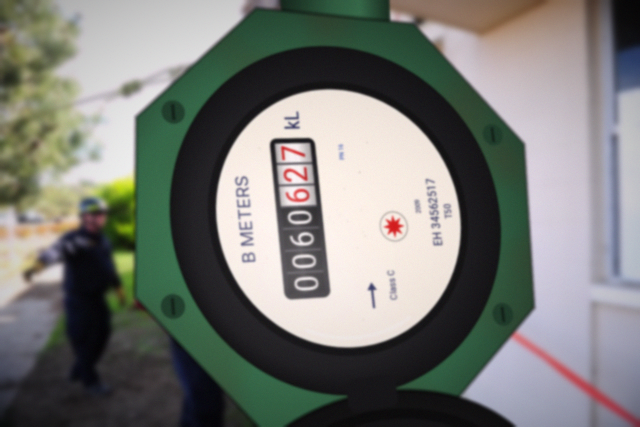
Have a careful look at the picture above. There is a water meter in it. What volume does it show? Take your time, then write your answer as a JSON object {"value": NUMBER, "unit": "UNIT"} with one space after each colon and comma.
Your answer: {"value": 60.627, "unit": "kL"}
